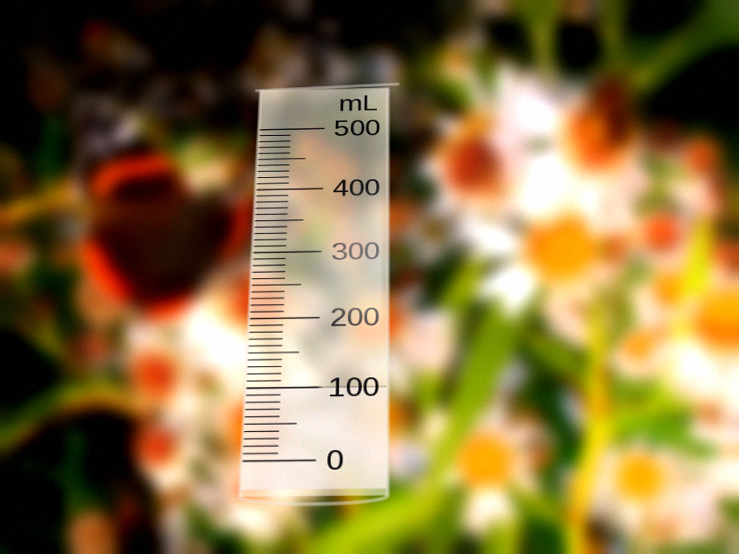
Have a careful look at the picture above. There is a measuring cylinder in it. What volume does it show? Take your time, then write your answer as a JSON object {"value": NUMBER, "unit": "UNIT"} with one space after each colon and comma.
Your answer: {"value": 100, "unit": "mL"}
